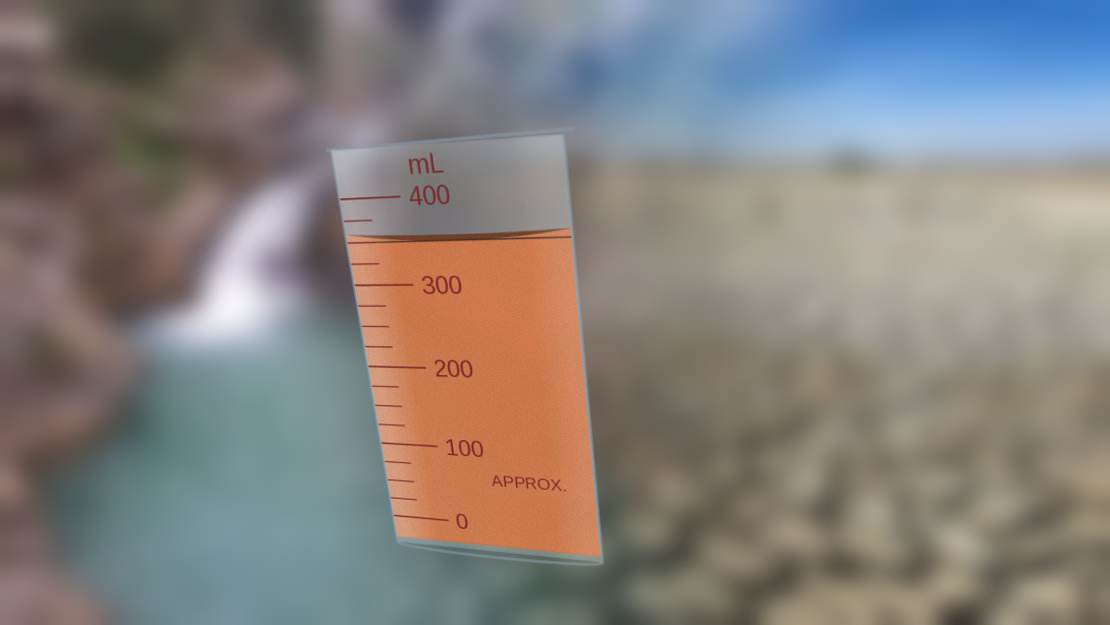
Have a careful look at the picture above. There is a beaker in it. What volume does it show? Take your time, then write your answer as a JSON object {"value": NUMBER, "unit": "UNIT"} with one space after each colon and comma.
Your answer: {"value": 350, "unit": "mL"}
